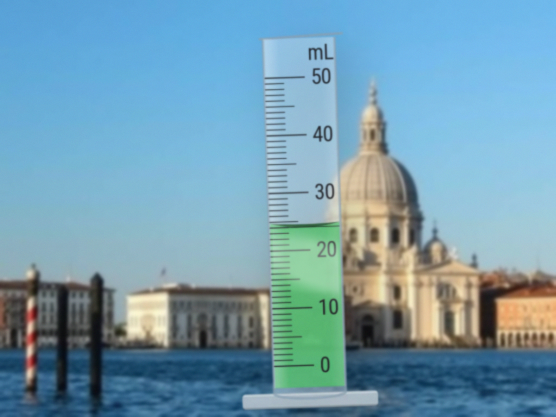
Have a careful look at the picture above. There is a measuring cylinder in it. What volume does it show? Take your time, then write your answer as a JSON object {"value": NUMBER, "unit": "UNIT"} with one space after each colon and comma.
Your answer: {"value": 24, "unit": "mL"}
